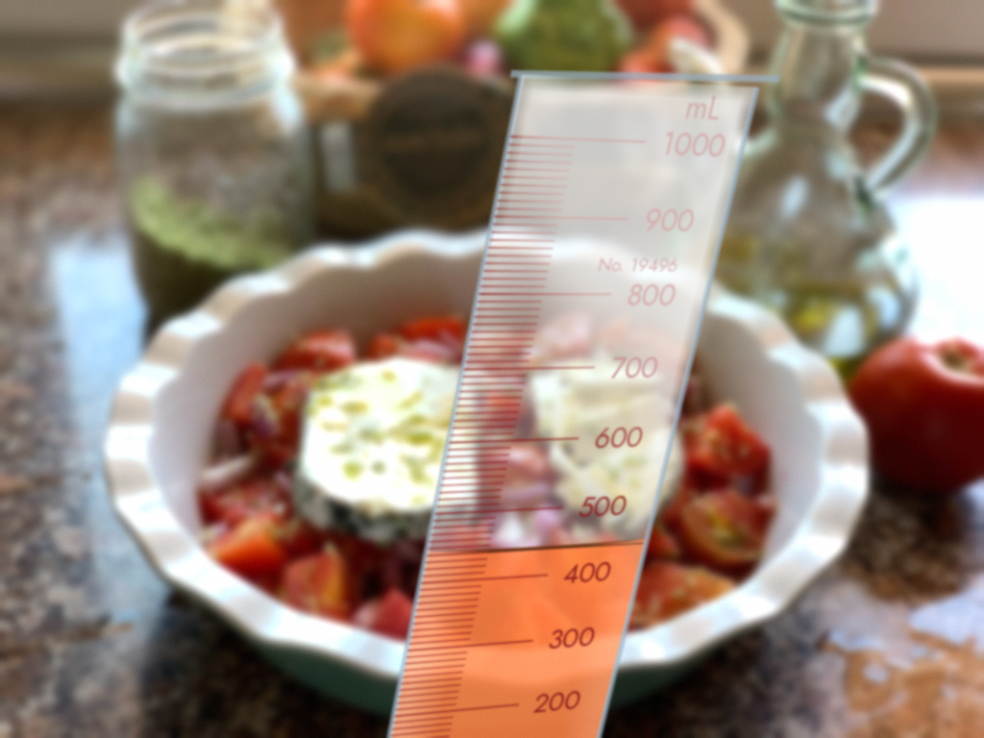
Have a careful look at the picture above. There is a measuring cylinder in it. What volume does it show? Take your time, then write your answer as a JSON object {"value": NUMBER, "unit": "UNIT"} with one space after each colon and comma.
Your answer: {"value": 440, "unit": "mL"}
